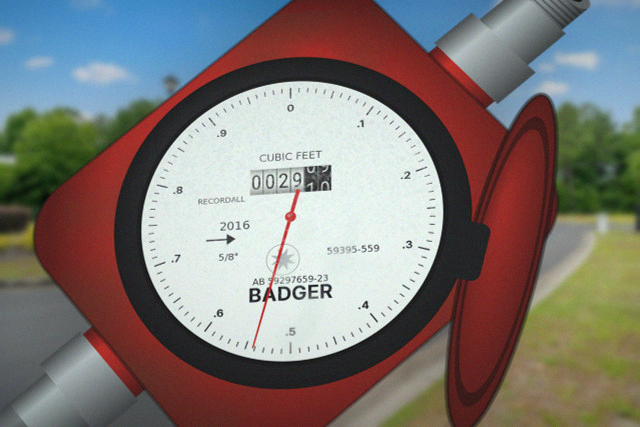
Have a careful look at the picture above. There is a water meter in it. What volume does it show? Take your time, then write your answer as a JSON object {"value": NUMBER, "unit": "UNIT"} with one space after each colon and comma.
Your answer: {"value": 2909.54, "unit": "ft³"}
